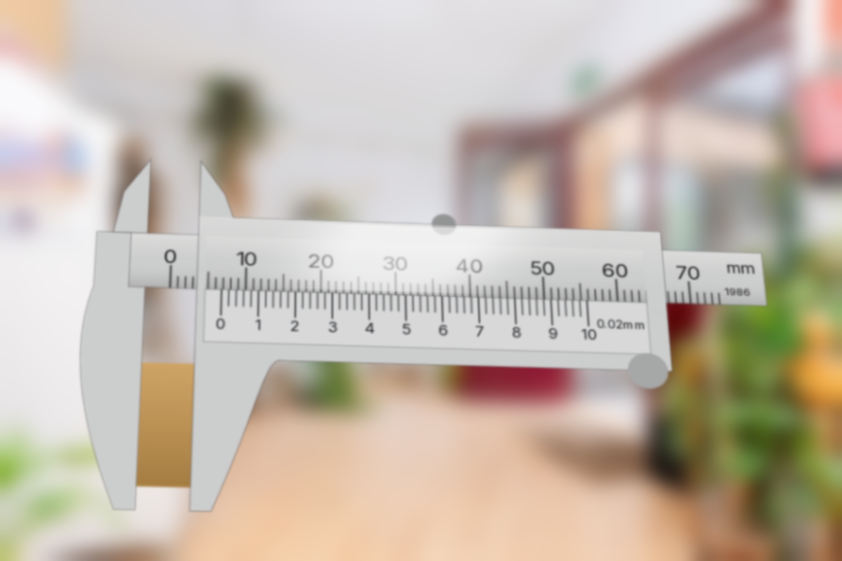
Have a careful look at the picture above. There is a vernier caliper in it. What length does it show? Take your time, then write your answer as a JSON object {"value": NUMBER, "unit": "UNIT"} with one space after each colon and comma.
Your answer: {"value": 6.8, "unit": "mm"}
